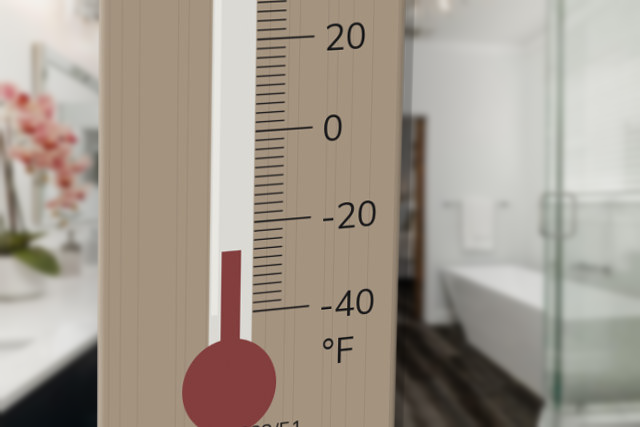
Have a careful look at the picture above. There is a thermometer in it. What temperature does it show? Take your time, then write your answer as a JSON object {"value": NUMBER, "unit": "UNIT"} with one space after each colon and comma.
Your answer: {"value": -26, "unit": "°F"}
